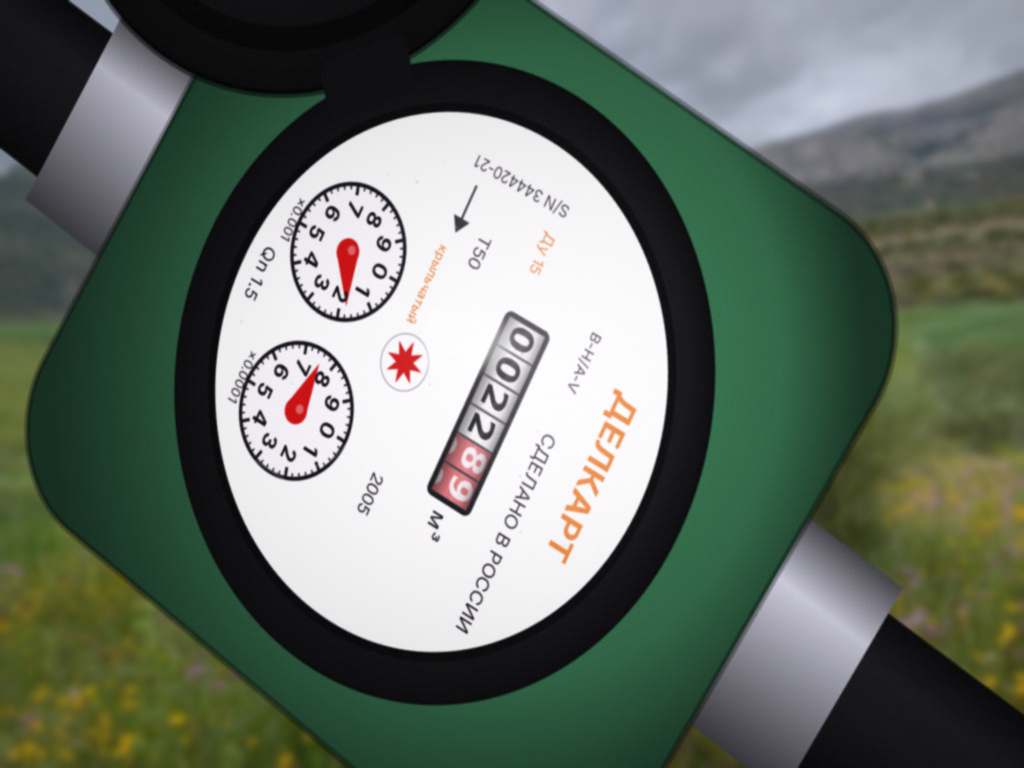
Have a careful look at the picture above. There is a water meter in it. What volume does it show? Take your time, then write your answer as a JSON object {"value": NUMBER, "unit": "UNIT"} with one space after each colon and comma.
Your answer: {"value": 22.8917, "unit": "m³"}
